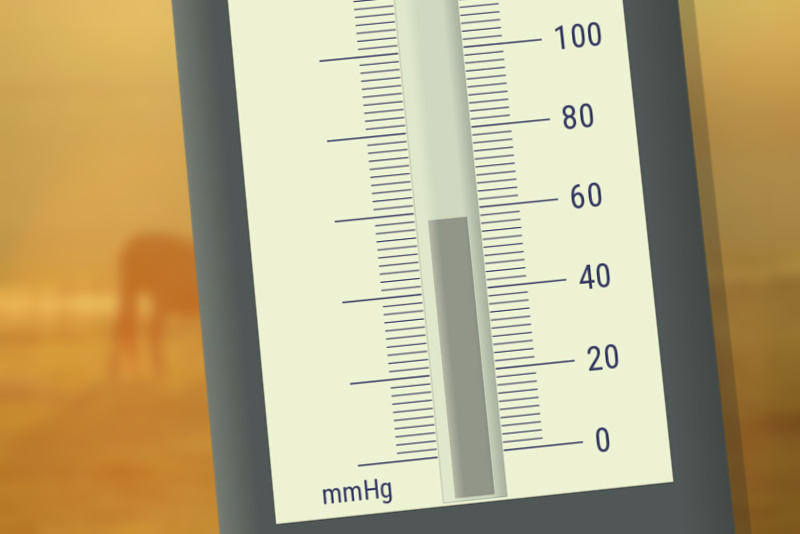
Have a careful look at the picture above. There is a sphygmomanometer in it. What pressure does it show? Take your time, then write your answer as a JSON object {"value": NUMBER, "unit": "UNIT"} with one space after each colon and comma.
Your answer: {"value": 58, "unit": "mmHg"}
